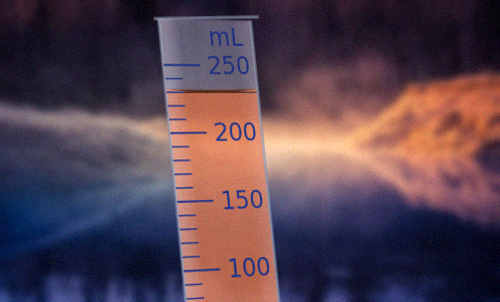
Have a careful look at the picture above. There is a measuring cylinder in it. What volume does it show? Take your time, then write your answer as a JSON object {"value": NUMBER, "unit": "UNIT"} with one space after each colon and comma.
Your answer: {"value": 230, "unit": "mL"}
